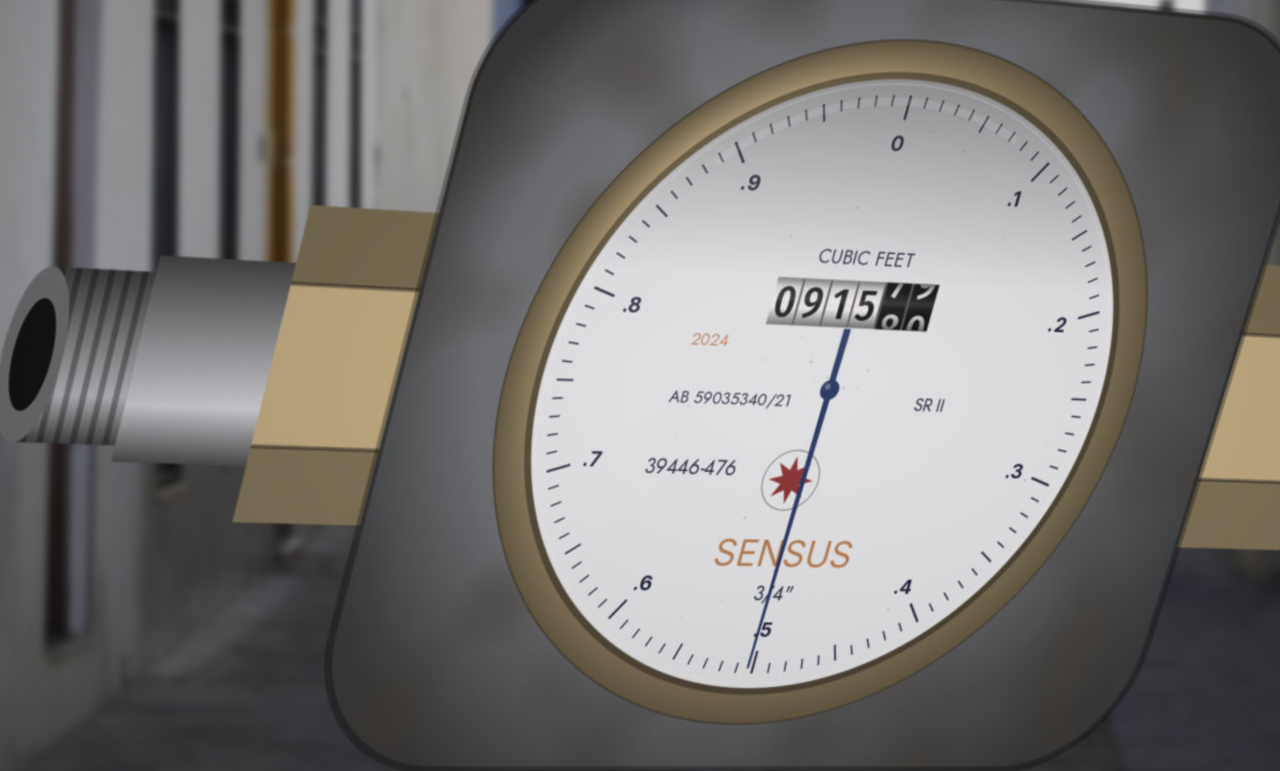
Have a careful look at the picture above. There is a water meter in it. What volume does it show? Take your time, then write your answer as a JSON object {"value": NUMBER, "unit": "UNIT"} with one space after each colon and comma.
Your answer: {"value": 91579.50, "unit": "ft³"}
